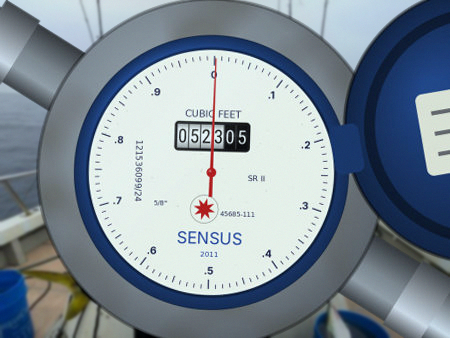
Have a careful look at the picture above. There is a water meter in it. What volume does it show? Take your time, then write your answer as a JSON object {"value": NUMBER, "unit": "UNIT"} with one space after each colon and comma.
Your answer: {"value": 52305.00, "unit": "ft³"}
